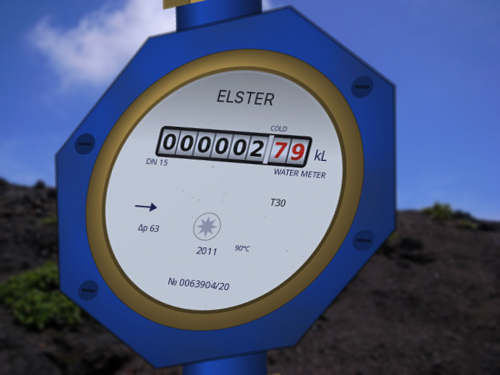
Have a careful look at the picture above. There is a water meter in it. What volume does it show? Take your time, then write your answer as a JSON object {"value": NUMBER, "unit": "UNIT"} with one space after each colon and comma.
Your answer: {"value": 2.79, "unit": "kL"}
